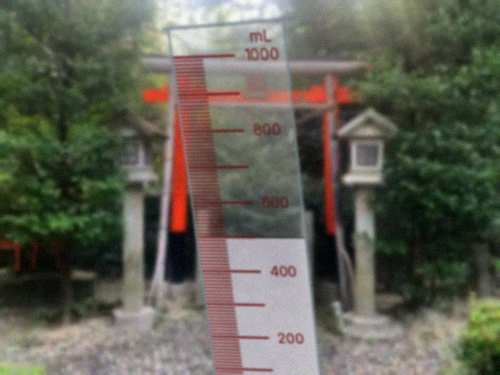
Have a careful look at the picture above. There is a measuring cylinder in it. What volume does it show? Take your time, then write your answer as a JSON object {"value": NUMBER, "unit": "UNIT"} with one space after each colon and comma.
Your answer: {"value": 500, "unit": "mL"}
